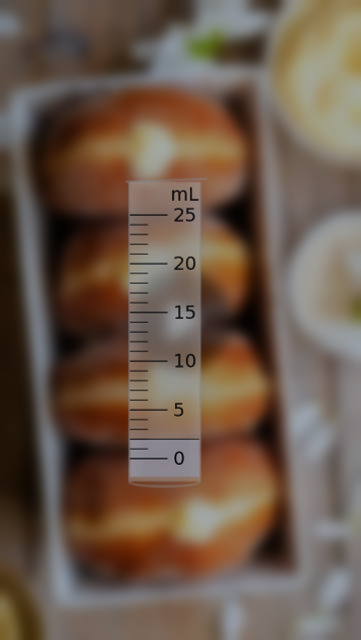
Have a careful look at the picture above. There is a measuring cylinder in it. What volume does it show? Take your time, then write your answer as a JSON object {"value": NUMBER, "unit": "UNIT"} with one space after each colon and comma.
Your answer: {"value": 2, "unit": "mL"}
